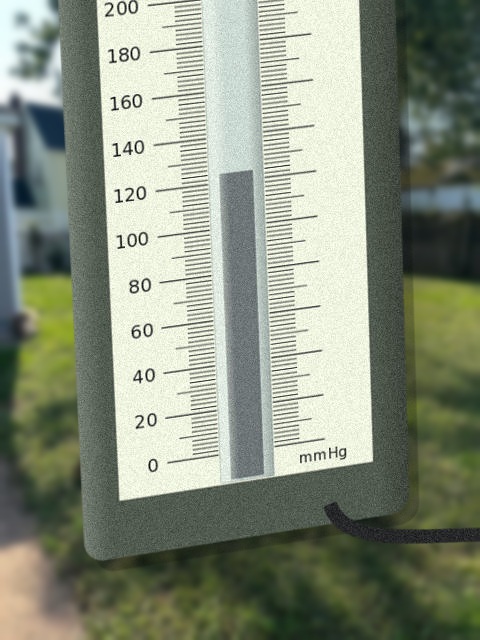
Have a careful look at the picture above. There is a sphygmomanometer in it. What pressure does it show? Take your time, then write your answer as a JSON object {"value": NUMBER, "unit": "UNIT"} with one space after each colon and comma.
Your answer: {"value": 124, "unit": "mmHg"}
